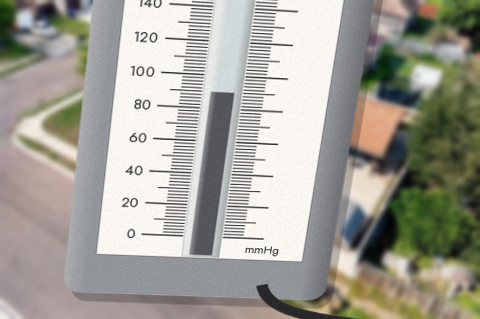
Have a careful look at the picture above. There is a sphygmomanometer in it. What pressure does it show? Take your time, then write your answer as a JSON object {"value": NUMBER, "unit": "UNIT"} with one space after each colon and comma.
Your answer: {"value": 90, "unit": "mmHg"}
